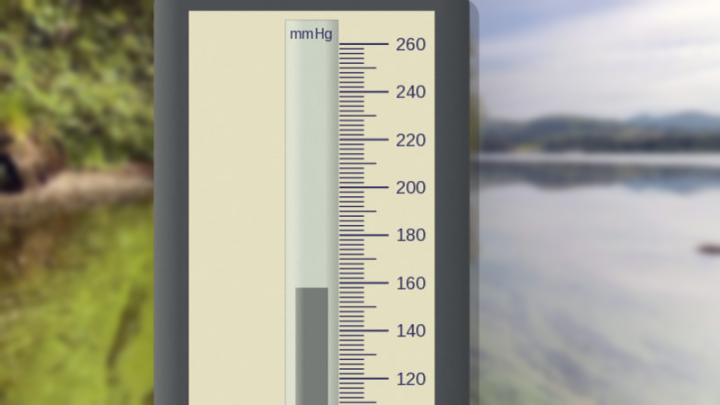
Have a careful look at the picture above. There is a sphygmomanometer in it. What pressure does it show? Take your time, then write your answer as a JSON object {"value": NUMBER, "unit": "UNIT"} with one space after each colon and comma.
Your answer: {"value": 158, "unit": "mmHg"}
